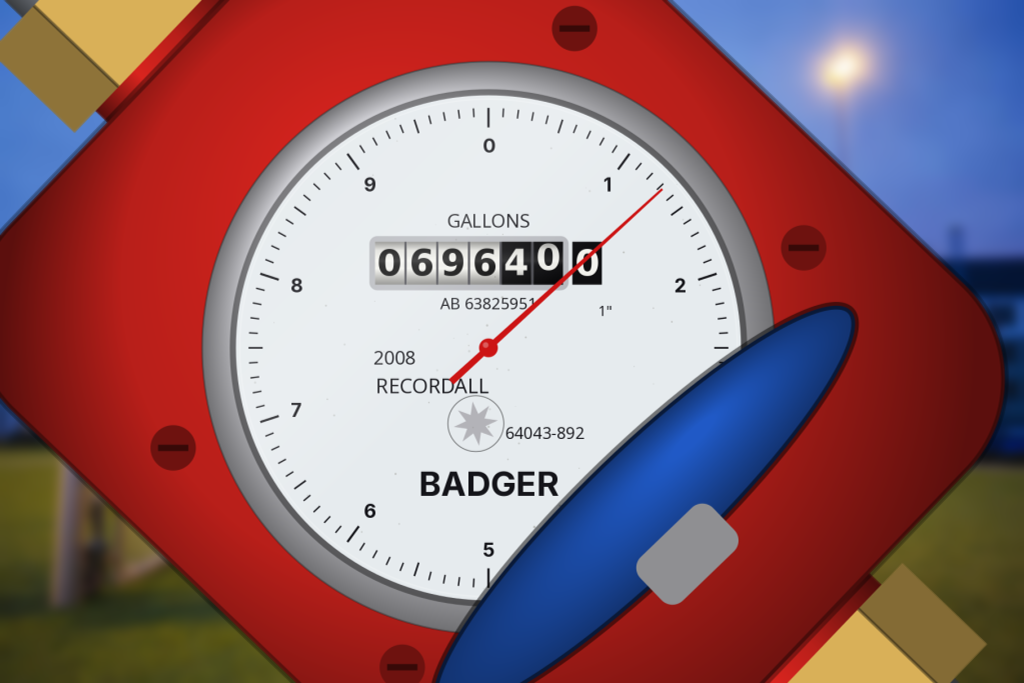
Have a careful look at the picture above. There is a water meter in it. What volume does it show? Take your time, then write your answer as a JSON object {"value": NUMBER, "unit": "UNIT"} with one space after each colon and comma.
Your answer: {"value": 696401.3, "unit": "gal"}
